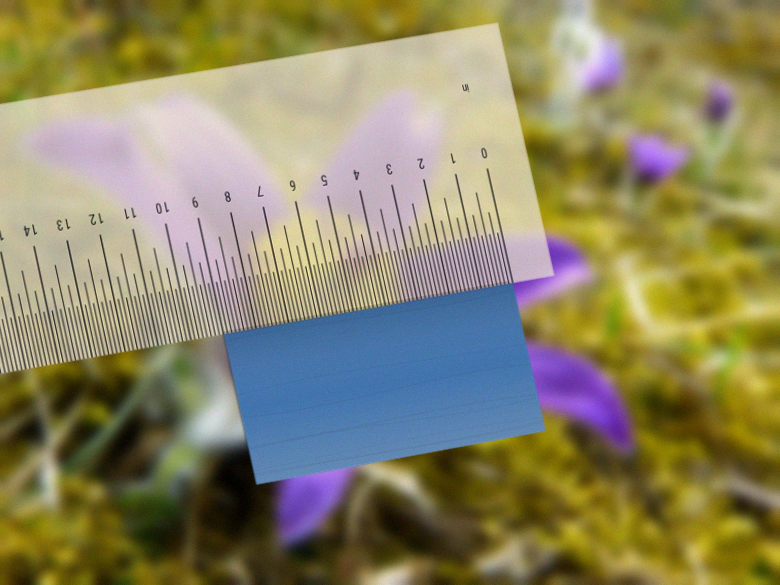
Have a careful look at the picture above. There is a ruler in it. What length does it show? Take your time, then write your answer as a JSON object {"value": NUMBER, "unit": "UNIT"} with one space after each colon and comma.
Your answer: {"value": 9, "unit": "in"}
